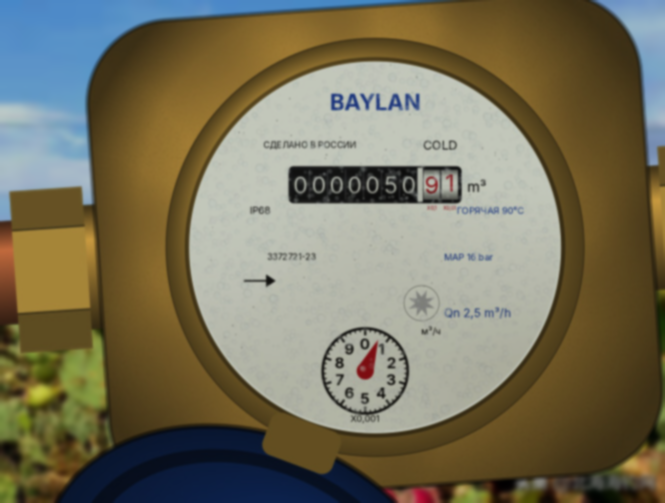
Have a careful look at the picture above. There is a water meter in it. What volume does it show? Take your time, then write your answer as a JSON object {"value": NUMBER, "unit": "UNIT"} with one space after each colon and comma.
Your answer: {"value": 50.910, "unit": "m³"}
